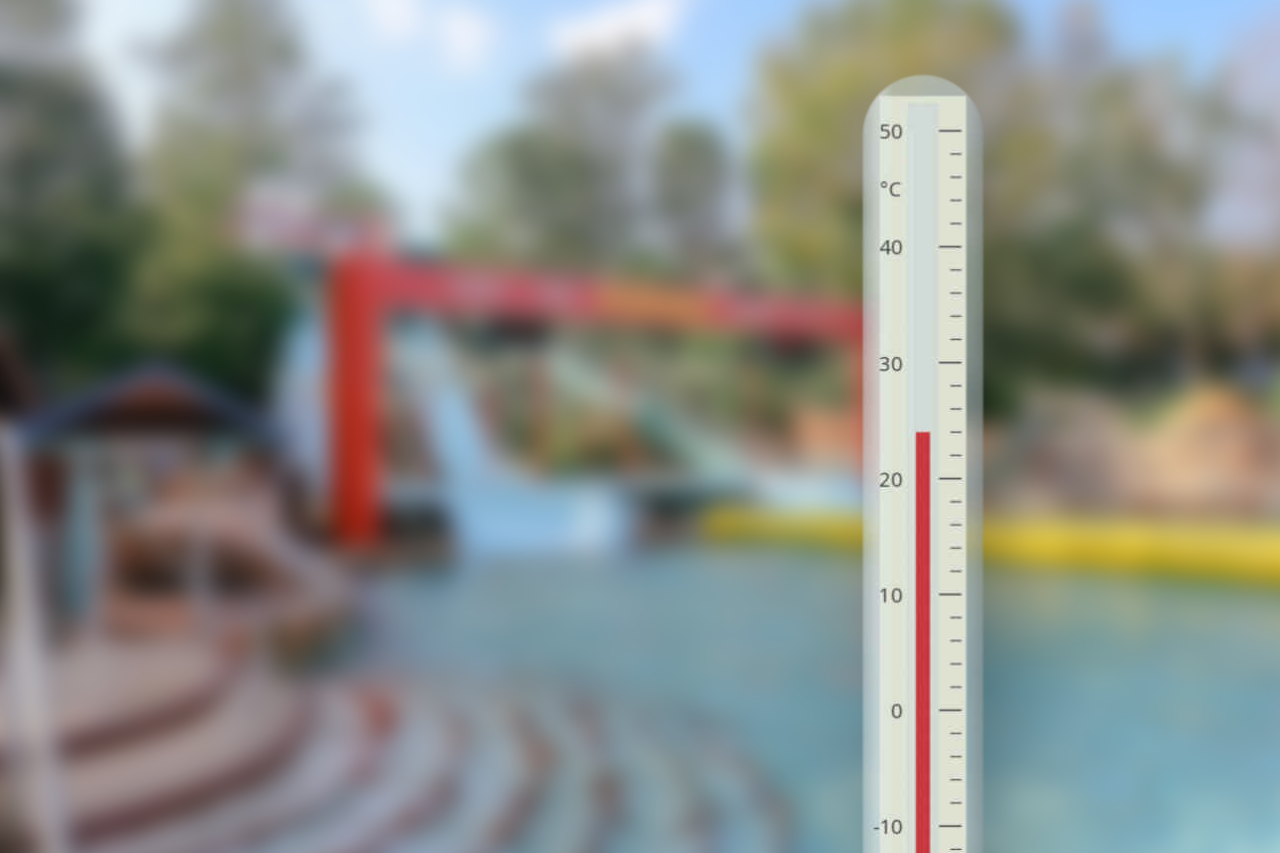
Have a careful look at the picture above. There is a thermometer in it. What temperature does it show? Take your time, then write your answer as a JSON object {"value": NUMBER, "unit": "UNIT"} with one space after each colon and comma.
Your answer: {"value": 24, "unit": "°C"}
